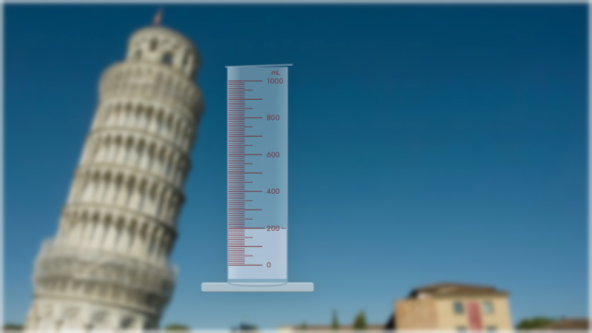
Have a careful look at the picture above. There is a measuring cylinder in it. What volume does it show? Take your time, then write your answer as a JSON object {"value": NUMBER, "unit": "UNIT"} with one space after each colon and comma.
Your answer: {"value": 200, "unit": "mL"}
